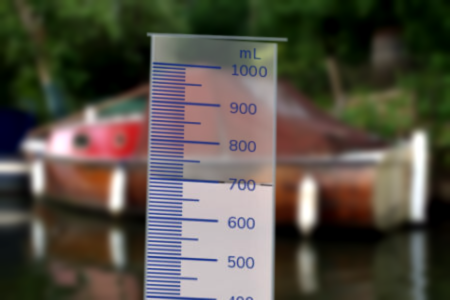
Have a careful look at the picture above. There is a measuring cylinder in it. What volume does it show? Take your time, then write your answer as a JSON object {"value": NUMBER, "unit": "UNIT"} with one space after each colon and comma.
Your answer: {"value": 700, "unit": "mL"}
